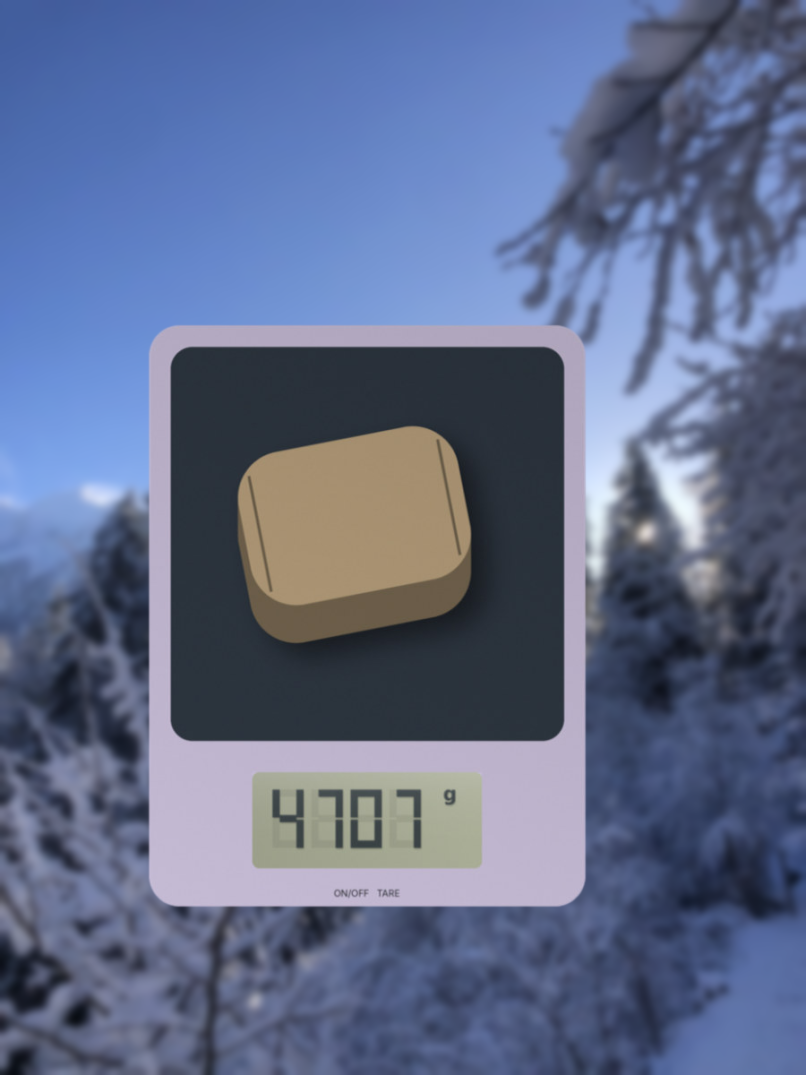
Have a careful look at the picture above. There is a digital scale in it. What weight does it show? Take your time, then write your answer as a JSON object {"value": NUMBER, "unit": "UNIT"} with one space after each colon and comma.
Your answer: {"value": 4707, "unit": "g"}
